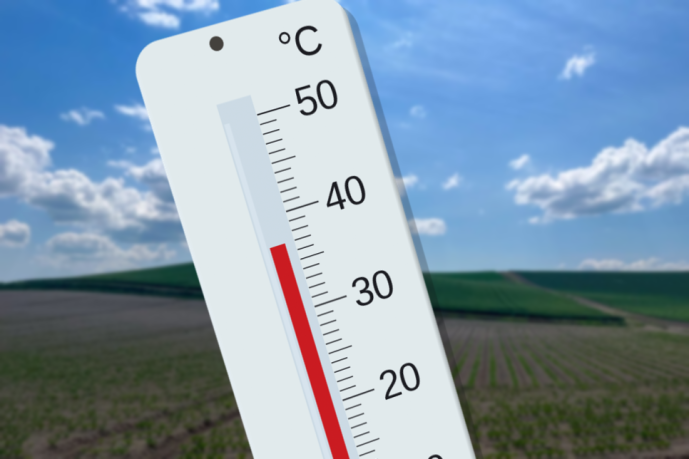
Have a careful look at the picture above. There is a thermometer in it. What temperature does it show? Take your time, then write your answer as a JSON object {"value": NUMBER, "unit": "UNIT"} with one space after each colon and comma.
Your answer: {"value": 37, "unit": "°C"}
